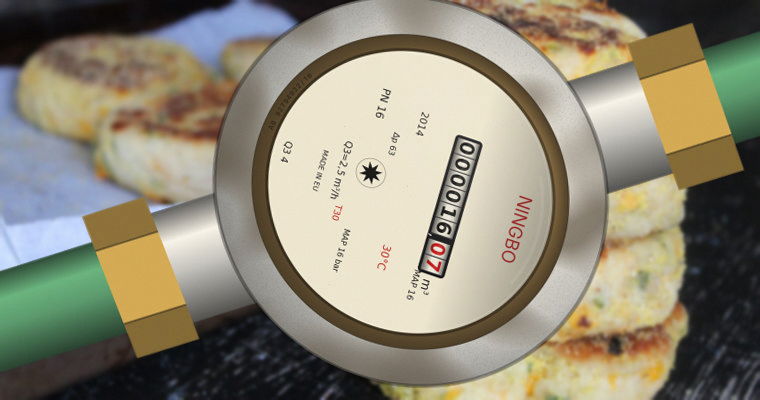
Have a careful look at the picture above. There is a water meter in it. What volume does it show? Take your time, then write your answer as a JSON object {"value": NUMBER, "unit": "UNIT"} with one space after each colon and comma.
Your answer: {"value": 16.07, "unit": "m³"}
